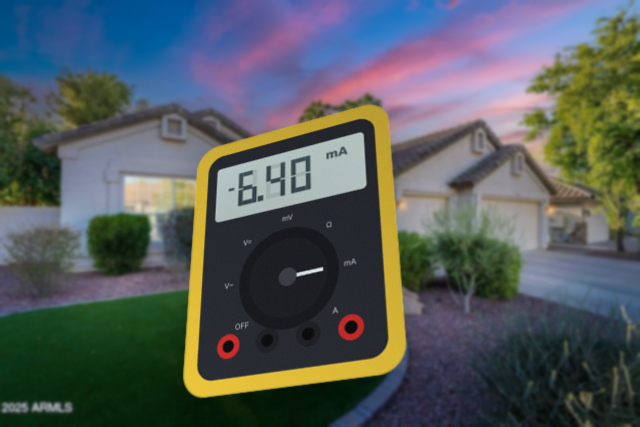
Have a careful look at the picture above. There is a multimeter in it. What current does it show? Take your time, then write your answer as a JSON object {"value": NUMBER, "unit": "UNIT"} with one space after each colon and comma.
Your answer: {"value": -6.40, "unit": "mA"}
